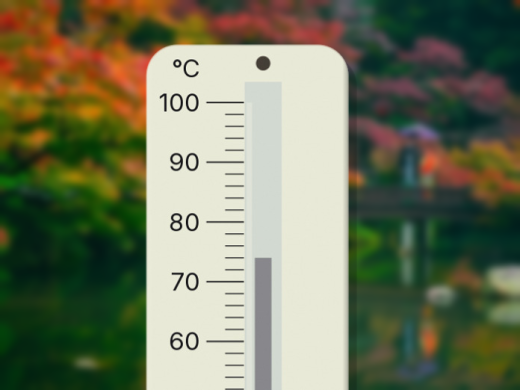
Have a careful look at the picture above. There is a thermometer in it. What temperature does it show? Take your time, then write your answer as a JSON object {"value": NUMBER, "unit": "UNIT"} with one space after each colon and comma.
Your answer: {"value": 74, "unit": "°C"}
